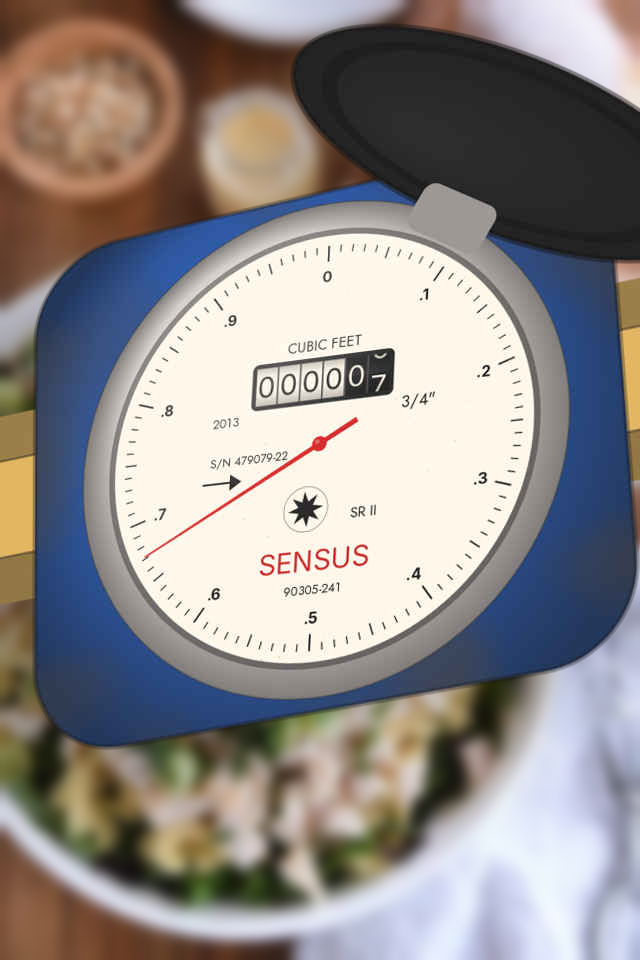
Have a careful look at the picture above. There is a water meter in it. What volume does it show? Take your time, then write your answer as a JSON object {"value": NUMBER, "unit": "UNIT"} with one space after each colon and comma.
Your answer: {"value": 6.67, "unit": "ft³"}
